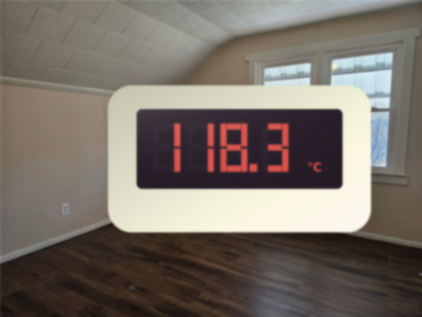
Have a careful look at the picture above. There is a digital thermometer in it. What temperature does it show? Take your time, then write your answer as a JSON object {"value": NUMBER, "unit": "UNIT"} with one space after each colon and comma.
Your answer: {"value": 118.3, "unit": "°C"}
